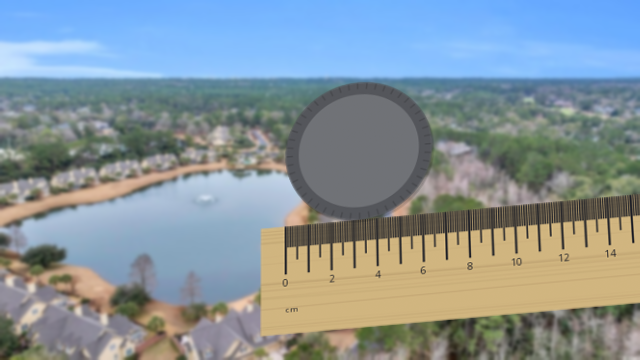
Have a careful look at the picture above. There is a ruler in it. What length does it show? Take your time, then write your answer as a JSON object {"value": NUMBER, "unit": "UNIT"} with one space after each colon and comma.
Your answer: {"value": 6.5, "unit": "cm"}
